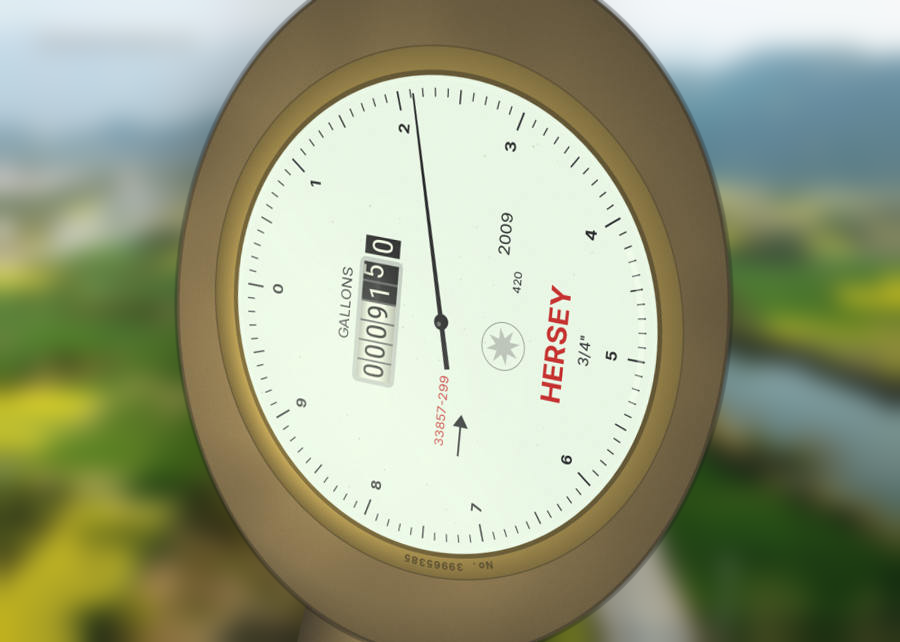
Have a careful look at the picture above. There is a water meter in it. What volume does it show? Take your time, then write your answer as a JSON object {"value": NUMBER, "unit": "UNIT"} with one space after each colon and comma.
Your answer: {"value": 9152.1, "unit": "gal"}
